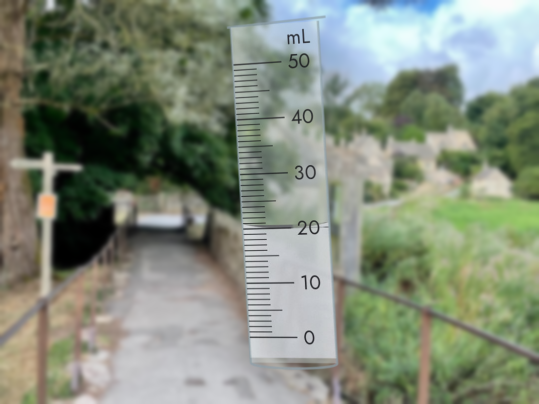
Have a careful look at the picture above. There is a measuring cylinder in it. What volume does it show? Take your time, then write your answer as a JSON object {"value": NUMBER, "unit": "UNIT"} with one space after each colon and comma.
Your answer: {"value": 20, "unit": "mL"}
